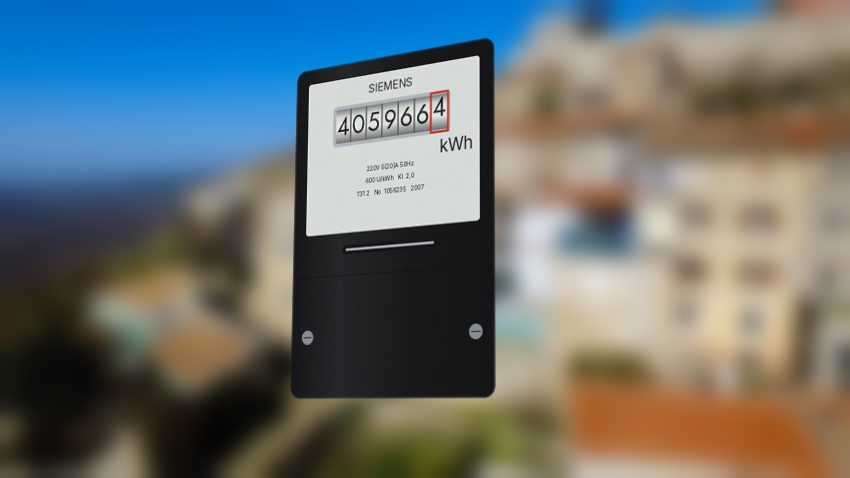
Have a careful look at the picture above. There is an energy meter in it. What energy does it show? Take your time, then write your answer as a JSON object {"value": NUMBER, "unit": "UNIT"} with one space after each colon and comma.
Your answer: {"value": 405966.4, "unit": "kWh"}
